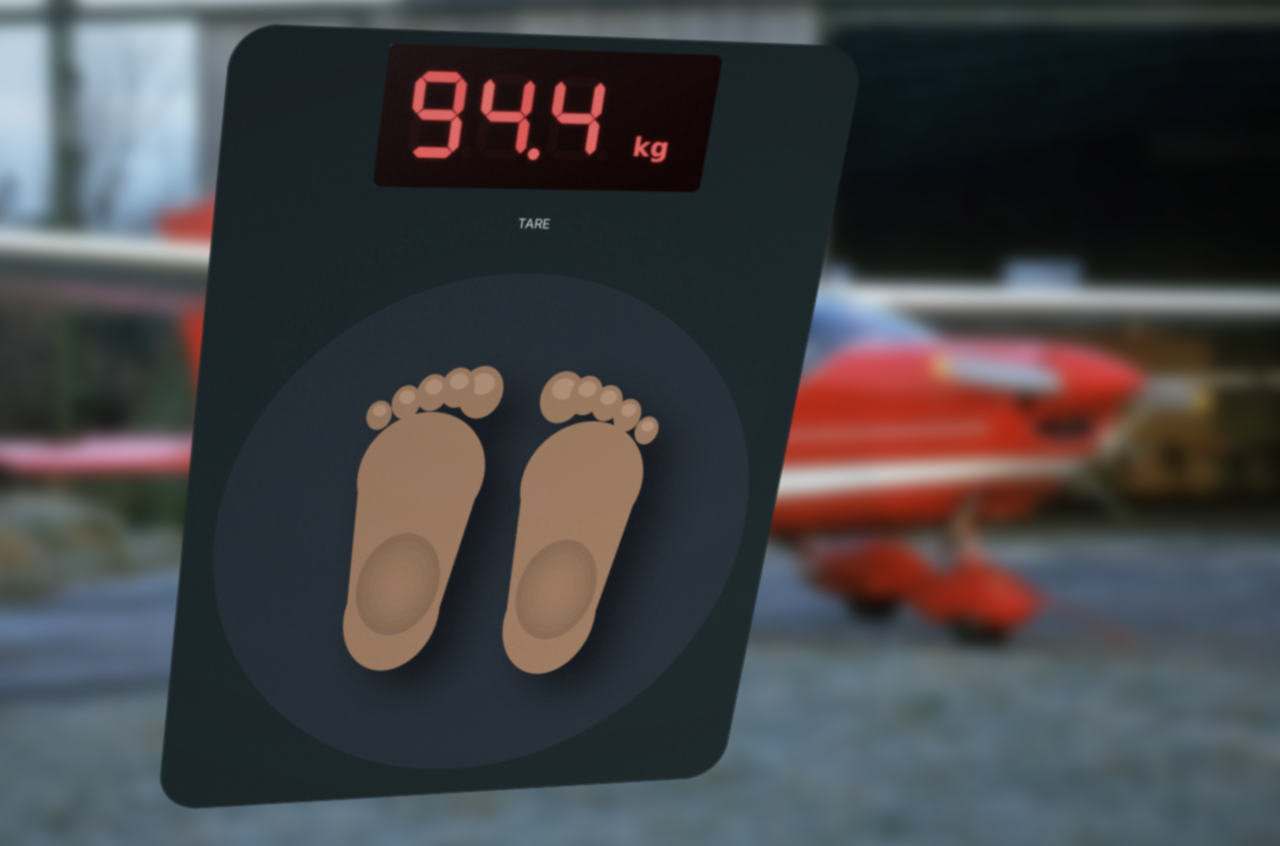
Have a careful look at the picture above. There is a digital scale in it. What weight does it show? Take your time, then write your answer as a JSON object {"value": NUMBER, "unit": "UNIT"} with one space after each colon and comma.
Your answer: {"value": 94.4, "unit": "kg"}
